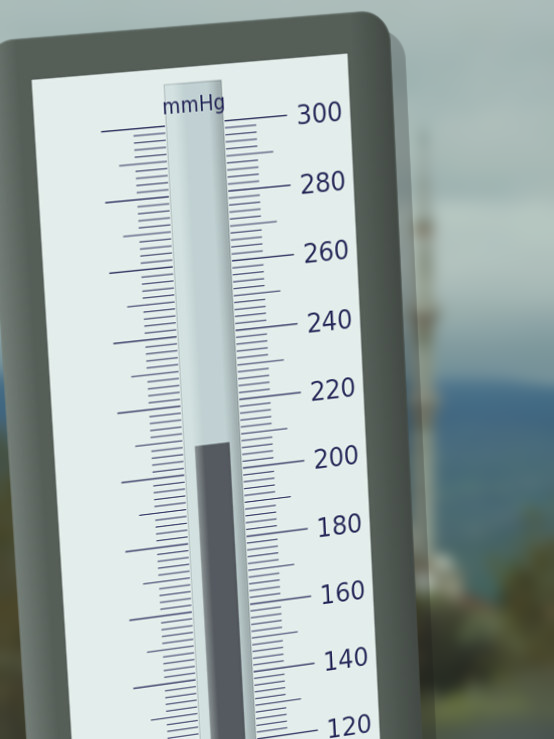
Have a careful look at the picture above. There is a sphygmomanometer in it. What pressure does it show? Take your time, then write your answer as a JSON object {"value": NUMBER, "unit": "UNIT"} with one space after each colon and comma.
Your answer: {"value": 208, "unit": "mmHg"}
